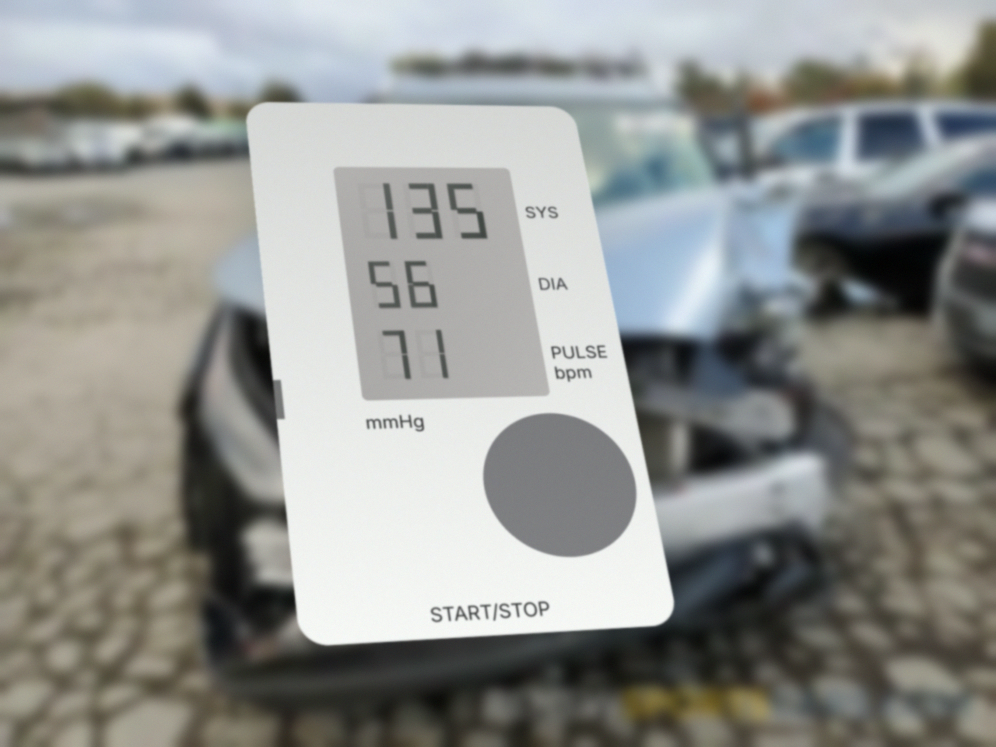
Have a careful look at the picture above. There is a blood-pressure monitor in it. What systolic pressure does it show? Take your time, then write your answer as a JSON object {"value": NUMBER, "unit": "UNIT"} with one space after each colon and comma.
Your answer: {"value": 135, "unit": "mmHg"}
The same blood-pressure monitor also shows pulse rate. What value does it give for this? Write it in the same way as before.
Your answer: {"value": 71, "unit": "bpm"}
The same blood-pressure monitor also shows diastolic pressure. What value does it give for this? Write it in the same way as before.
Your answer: {"value": 56, "unit": "mmHg"}
